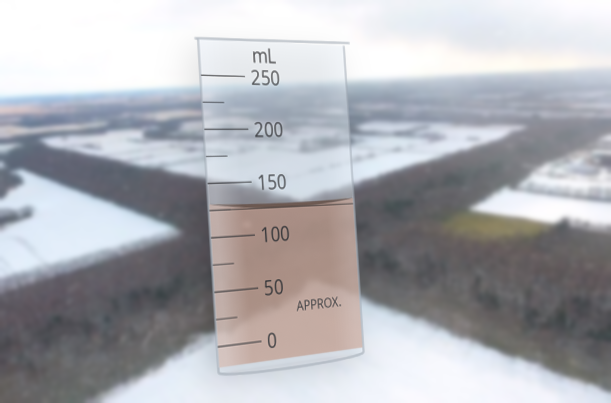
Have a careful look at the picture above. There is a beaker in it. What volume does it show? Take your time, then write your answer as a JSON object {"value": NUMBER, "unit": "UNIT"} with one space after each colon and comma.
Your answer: {"value": 125, "unit": "mL"}
